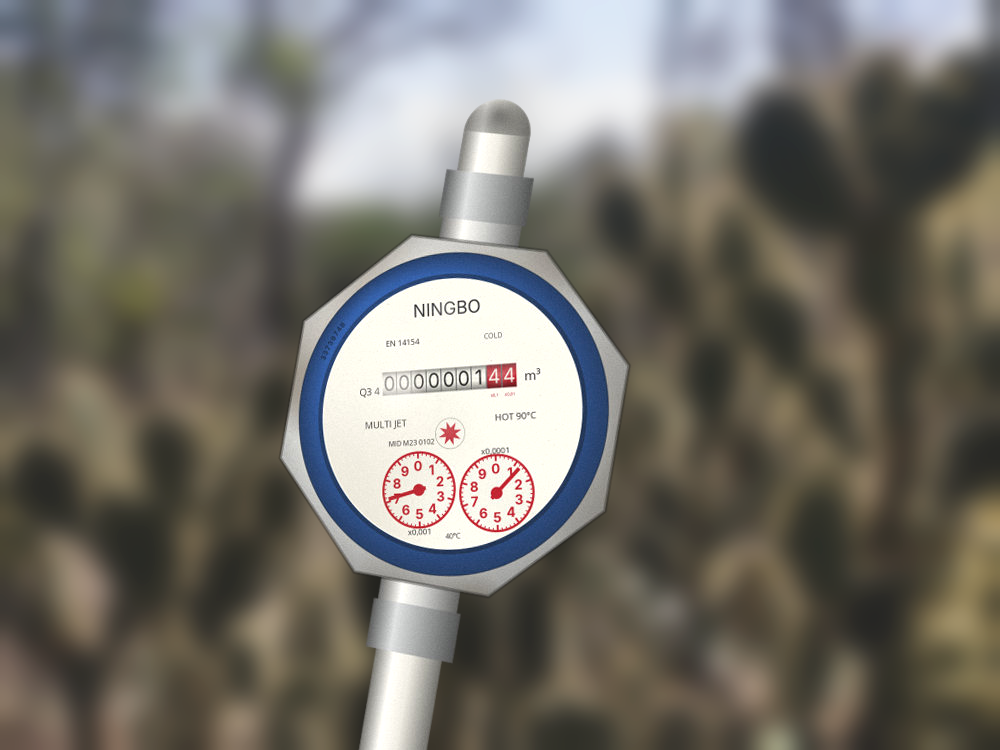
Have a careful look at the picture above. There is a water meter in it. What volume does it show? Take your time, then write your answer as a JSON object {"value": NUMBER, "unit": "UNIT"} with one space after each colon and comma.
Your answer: {"value": 1.4471, "unit": "m³"}
